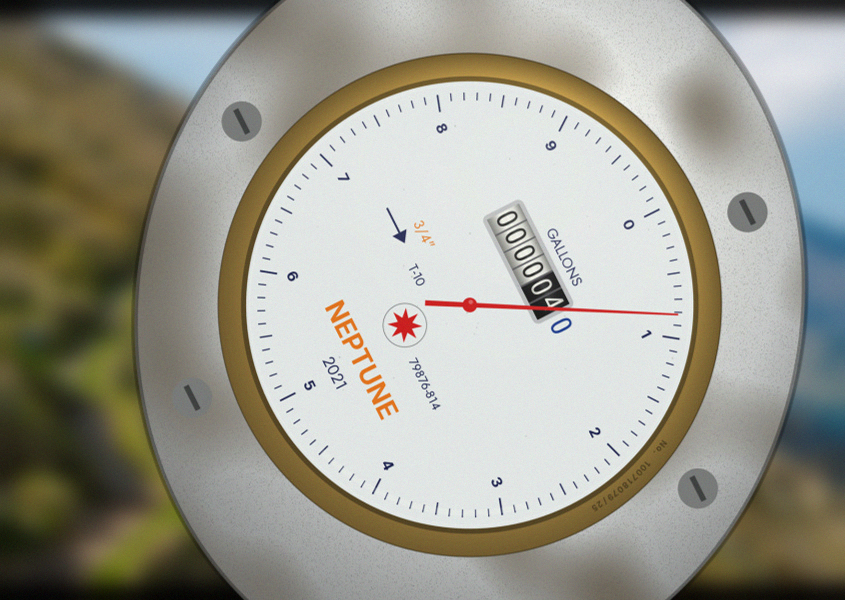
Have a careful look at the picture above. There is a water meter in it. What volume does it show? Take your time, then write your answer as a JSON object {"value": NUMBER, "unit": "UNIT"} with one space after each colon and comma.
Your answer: {"value": 40.8, "unit": "gal"}
